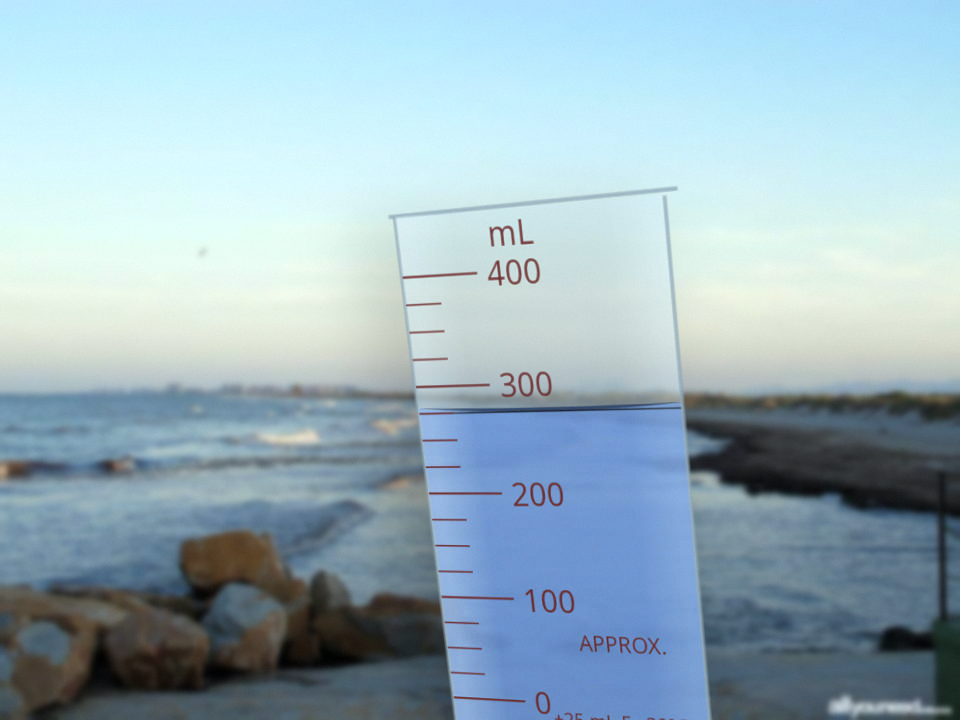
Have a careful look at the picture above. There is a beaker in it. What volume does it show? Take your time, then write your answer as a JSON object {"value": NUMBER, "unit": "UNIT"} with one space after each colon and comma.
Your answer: {"value": 275, "unit": "mL"}
